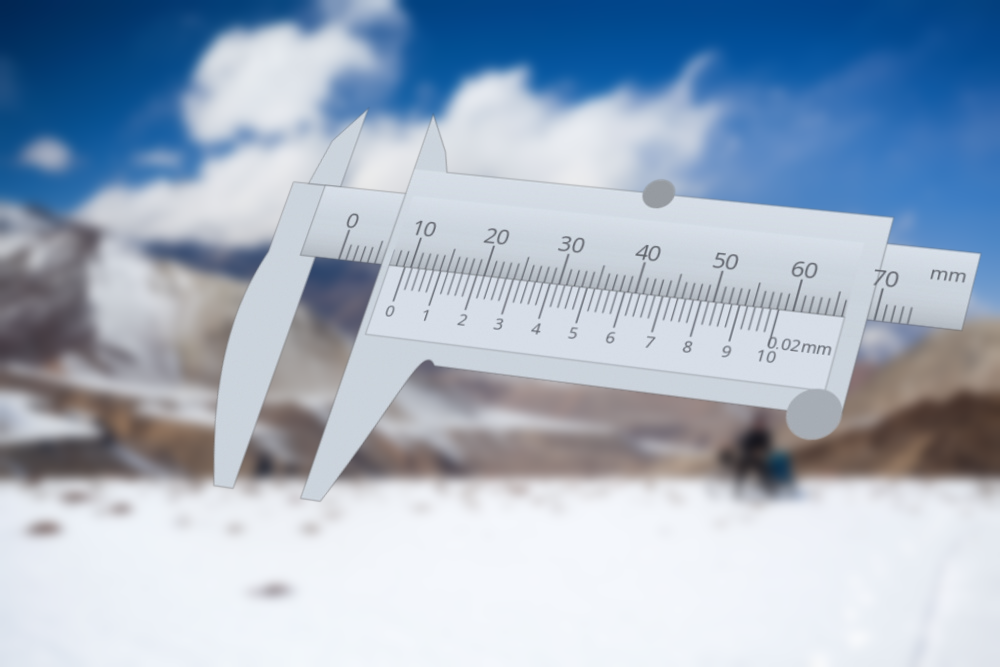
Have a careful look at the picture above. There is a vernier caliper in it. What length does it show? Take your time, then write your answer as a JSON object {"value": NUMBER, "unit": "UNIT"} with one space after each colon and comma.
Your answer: {"value": 9.2, "unit": "mm"}
